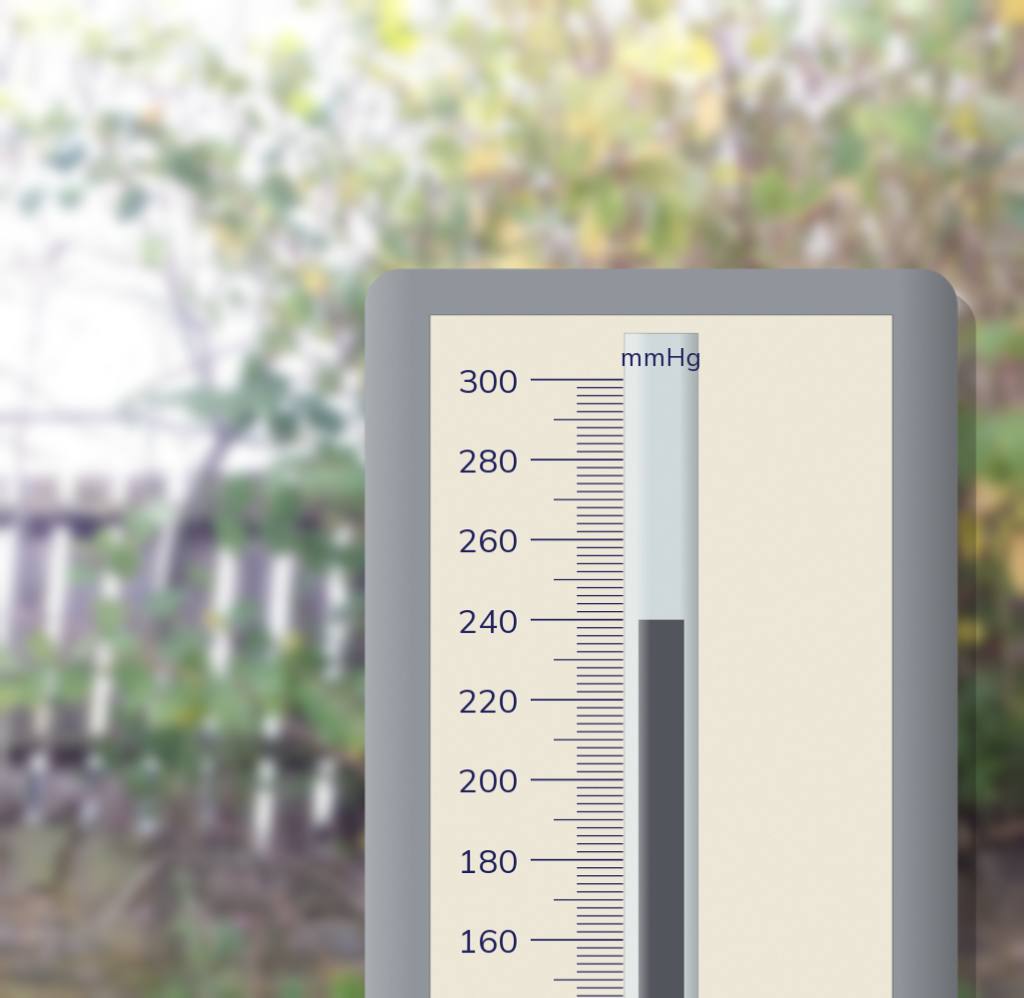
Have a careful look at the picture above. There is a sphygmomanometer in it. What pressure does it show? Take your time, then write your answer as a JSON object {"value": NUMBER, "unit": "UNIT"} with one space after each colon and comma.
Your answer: {"value": 240, "unit": "mmHg"}
